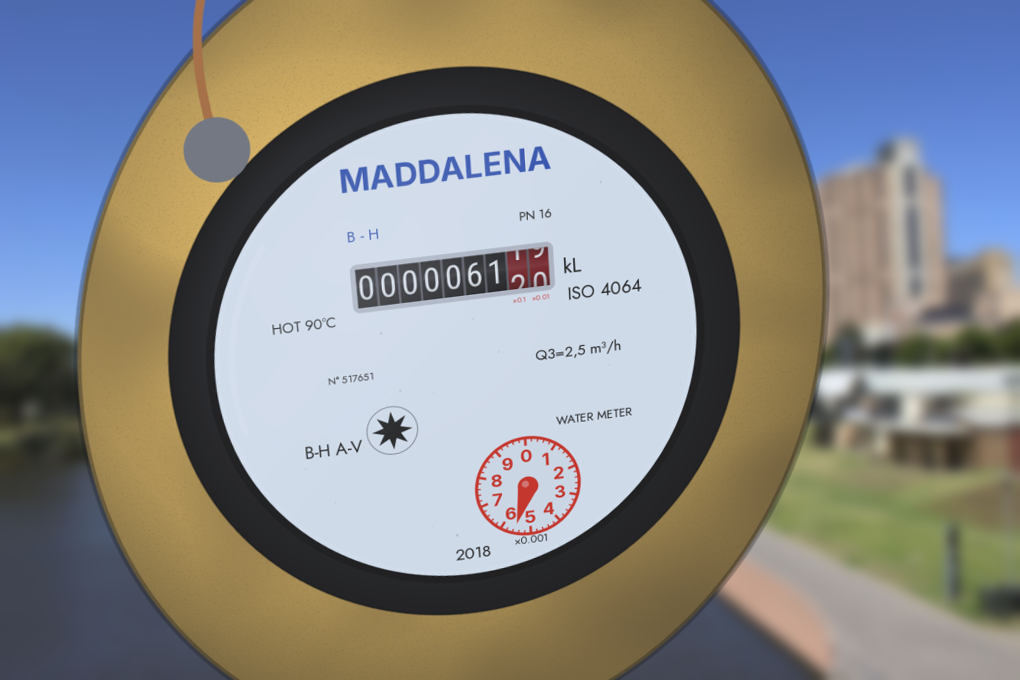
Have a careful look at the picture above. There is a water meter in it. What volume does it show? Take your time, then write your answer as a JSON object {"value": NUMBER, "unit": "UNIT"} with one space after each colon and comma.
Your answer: {"value": 61.195, "unit": "kL"}
